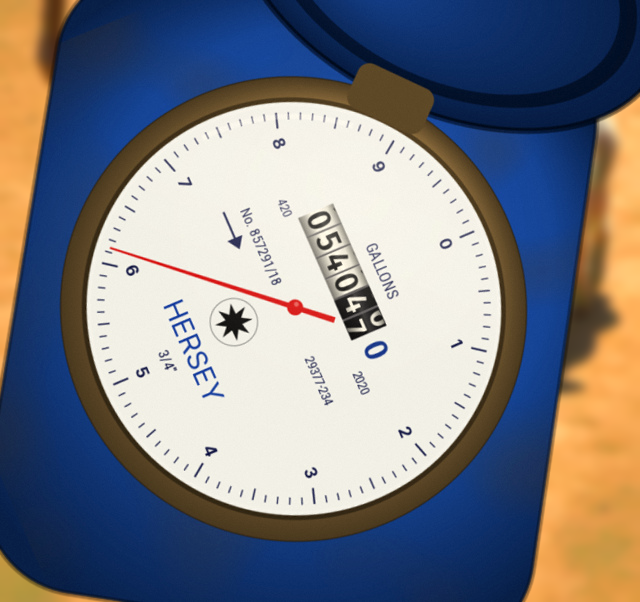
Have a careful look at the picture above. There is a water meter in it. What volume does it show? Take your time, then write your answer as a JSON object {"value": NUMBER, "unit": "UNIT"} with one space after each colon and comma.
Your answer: {"value": 540466.1, "unit": "gal"}
